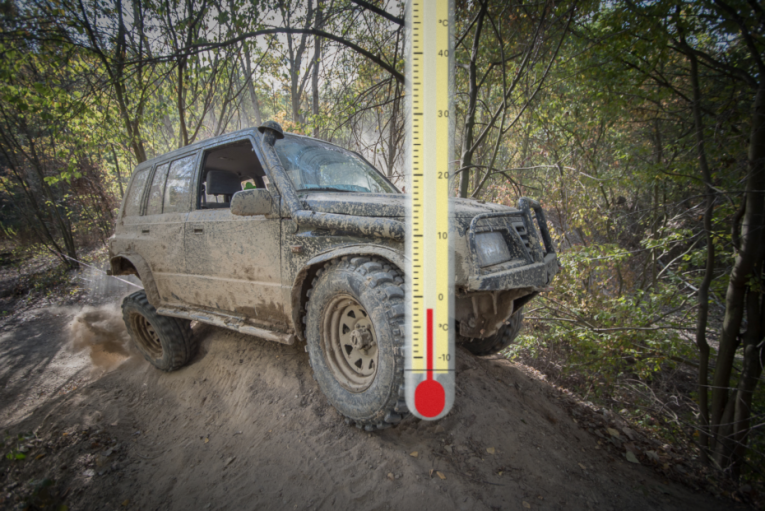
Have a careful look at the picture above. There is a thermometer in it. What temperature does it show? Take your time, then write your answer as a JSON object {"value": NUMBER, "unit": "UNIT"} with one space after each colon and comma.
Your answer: {"value": -2, "unit": "°C"}
